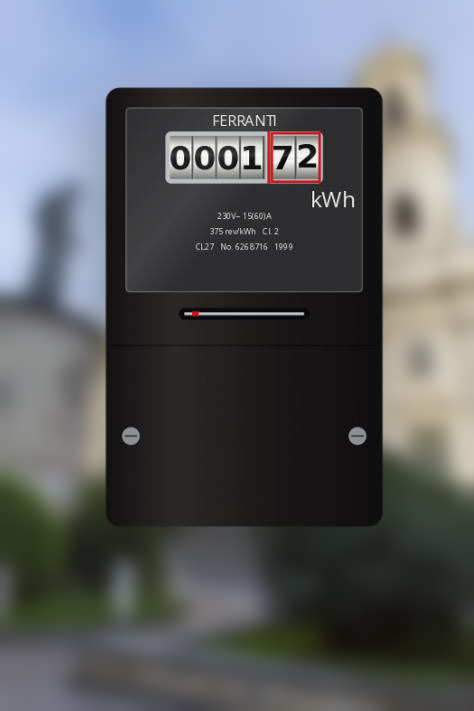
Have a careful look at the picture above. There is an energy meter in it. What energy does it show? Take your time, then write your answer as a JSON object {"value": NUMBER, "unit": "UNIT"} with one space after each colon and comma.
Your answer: {"value": 1.72, "unit": "kWh"}
